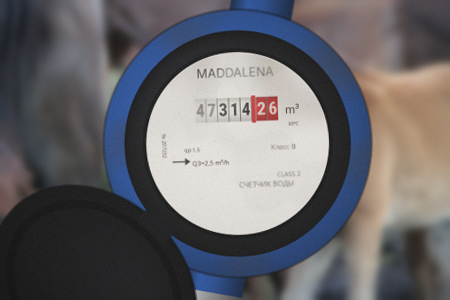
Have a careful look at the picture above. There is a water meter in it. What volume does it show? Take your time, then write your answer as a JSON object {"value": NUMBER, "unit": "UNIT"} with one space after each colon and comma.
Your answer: {"value": 47314.26, "unit": "m³"}
